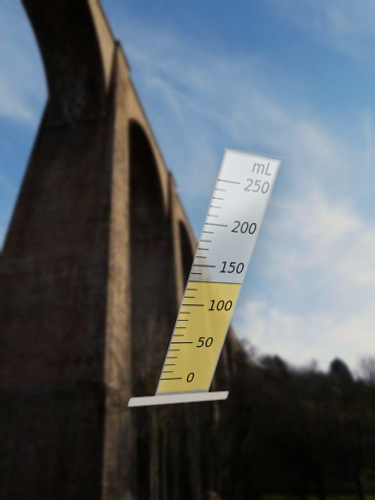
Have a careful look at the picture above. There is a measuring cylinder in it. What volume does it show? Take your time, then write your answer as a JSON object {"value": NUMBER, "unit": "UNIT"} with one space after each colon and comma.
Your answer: {"value": 130, "unit": "mL"}
